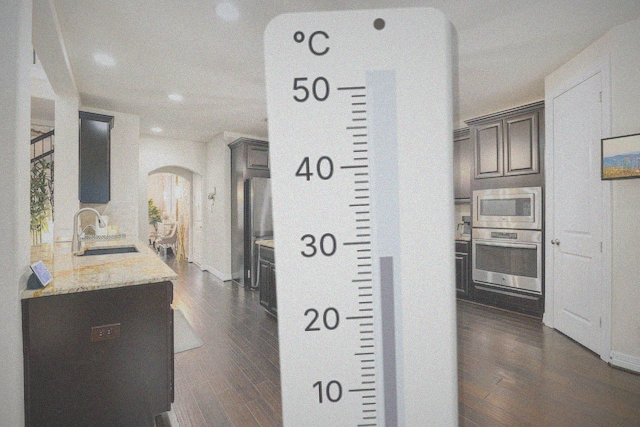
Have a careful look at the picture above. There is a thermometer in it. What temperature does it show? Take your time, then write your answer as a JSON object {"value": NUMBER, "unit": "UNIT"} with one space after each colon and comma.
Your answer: {"value": 28, "unit": "°C"}
